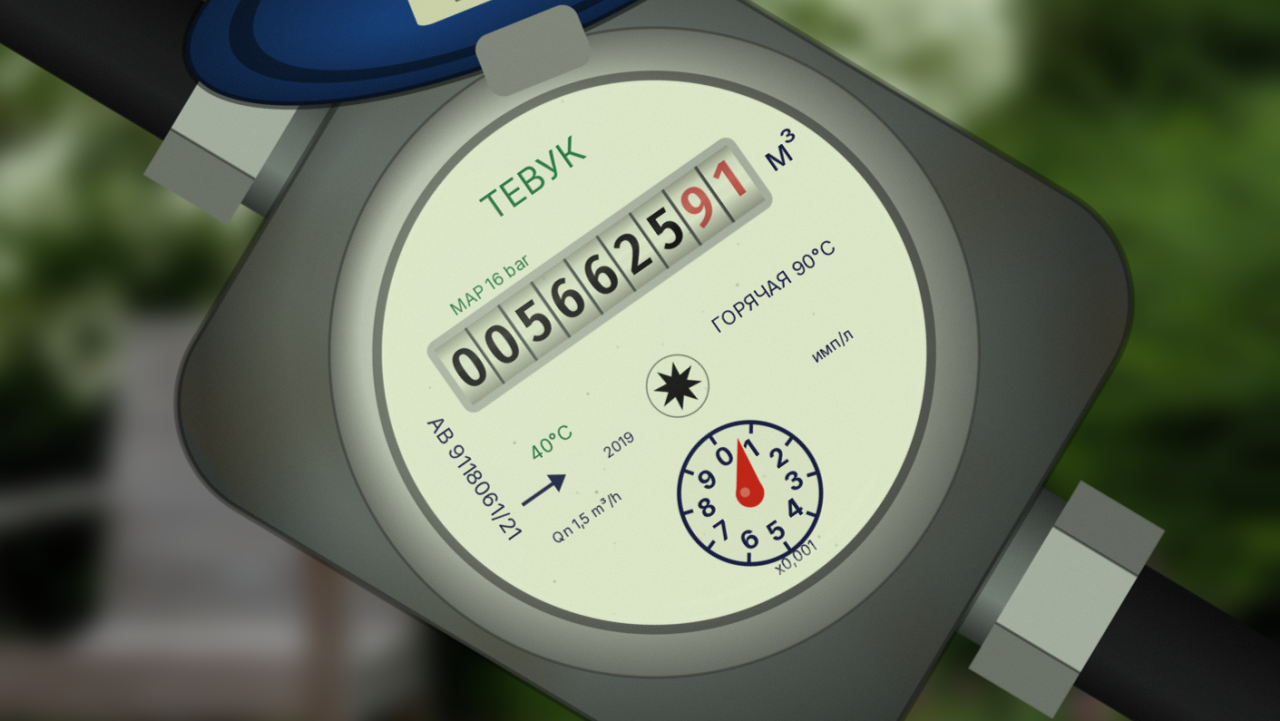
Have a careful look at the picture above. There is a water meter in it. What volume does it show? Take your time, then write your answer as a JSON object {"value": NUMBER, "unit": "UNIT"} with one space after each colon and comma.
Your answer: {"value": 56625.910, "unit": "m³"}
